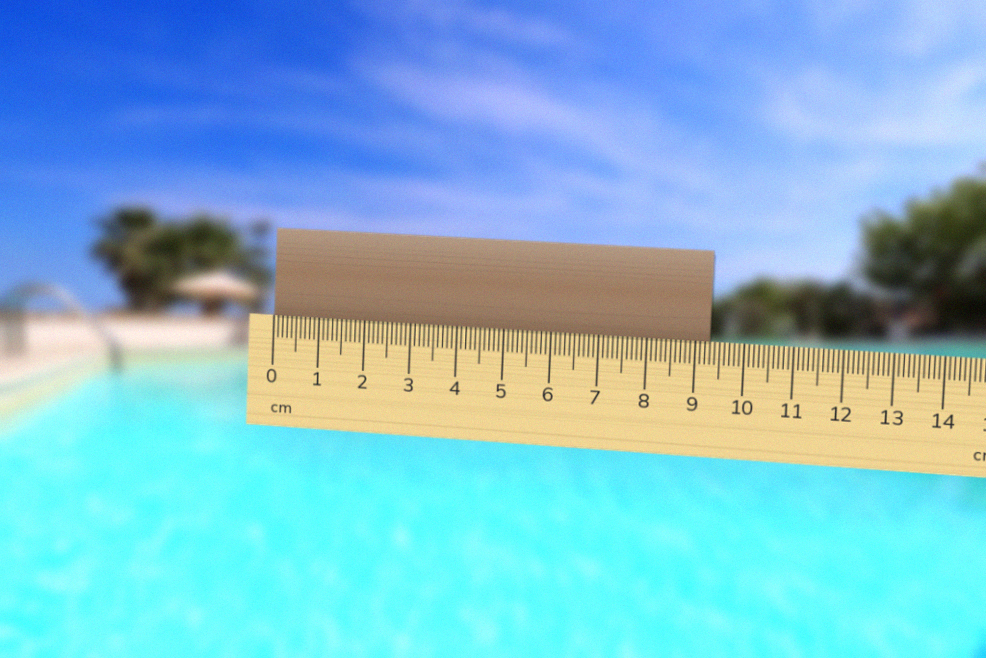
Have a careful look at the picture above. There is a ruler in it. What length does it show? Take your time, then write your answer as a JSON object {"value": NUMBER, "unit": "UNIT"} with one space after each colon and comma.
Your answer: {"value": 9.3, "unit": "cm"}
